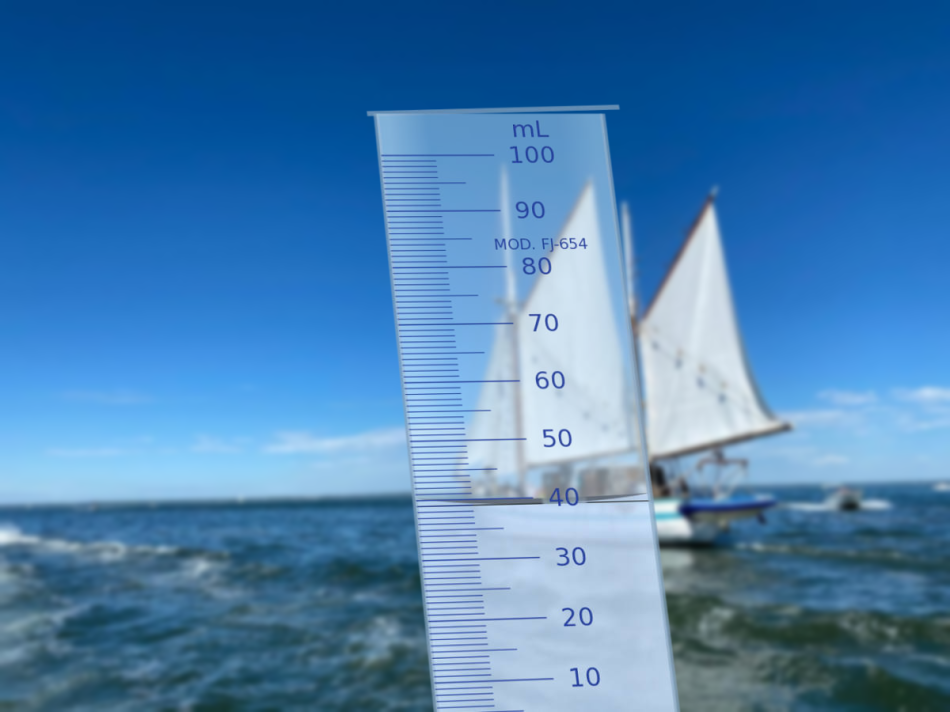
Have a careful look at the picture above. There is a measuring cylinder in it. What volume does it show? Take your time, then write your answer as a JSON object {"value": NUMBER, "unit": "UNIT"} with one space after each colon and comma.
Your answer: {"value": 39, "unit": "mL"}
